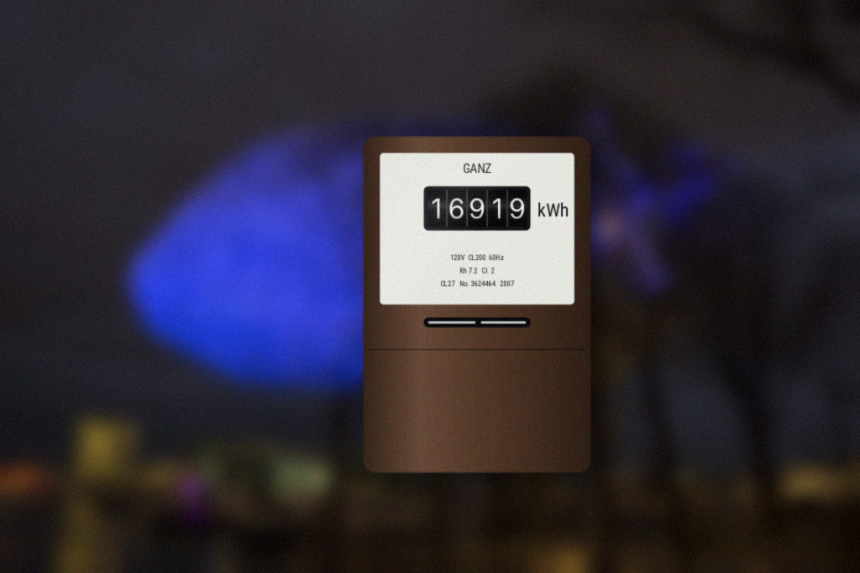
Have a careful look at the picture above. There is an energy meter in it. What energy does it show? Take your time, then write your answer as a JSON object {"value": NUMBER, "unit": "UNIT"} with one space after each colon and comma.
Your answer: {"value": 16919, "unit": "kWh"}
